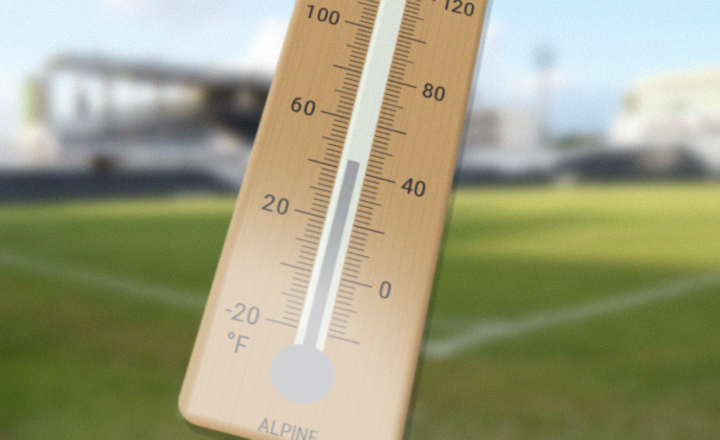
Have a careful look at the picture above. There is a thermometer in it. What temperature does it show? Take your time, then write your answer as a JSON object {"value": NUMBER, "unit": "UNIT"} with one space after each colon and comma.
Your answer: {"value": 44, "unit": "°F"}
